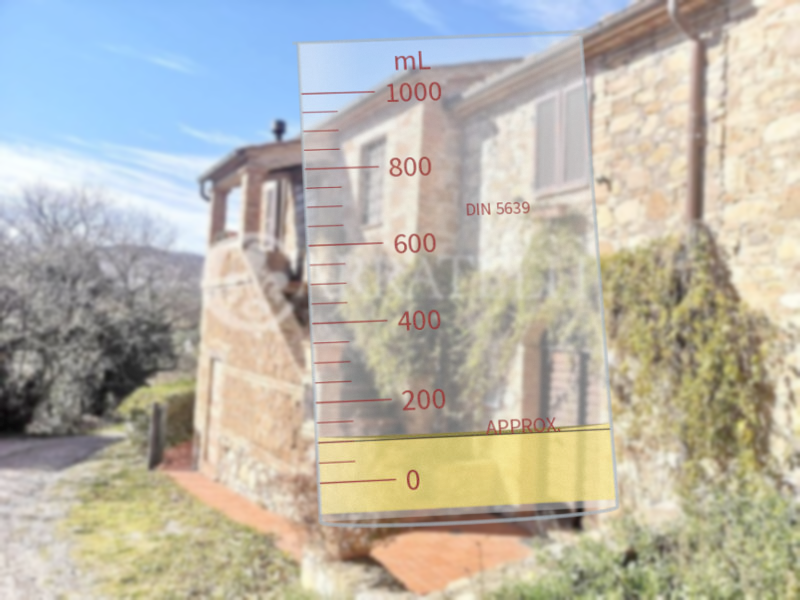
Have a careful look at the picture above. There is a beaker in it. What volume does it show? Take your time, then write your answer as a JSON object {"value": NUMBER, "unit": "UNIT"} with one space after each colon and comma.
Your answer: {"value": 100, "unit": "mL"}
